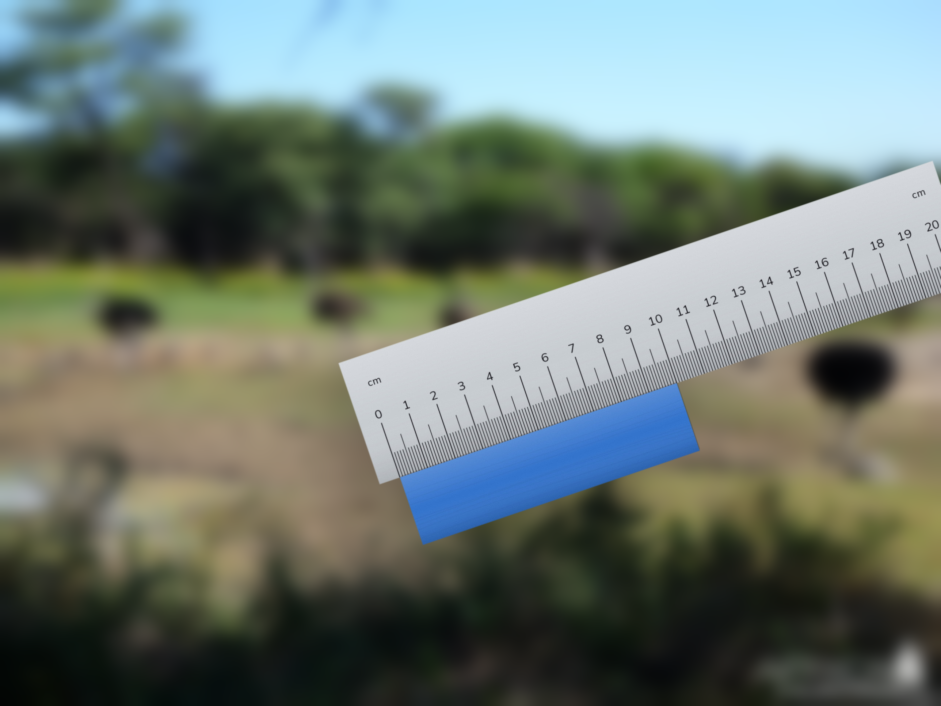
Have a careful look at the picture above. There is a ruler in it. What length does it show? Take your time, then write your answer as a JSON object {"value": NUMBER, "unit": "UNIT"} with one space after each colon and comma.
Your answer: {"value": 10, "unit": "cm"}
